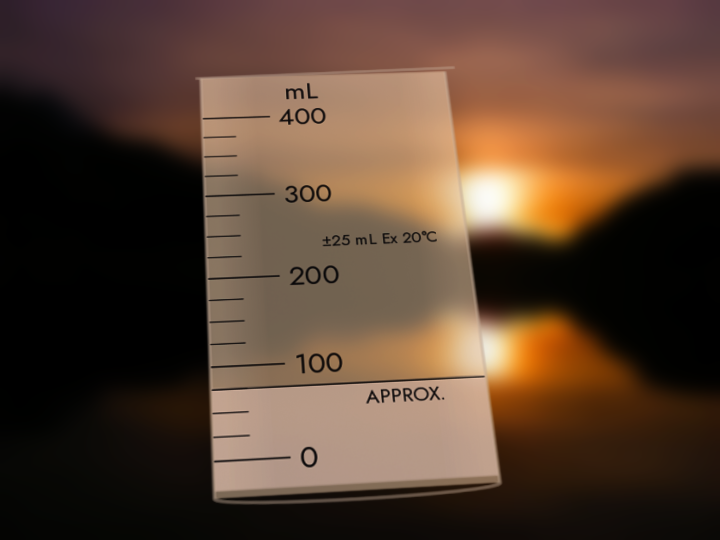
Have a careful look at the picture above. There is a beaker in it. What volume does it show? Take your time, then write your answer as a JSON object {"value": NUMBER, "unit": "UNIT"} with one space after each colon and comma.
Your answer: {"value": 75, "unit": "mL"}
